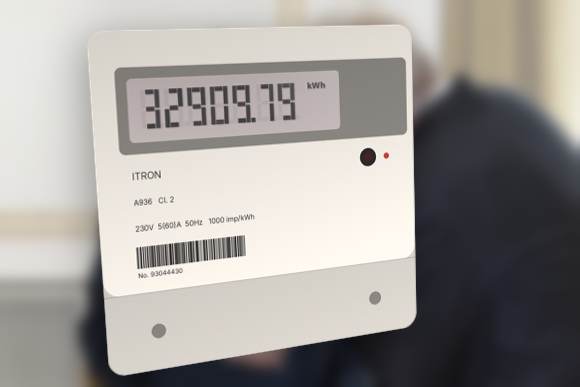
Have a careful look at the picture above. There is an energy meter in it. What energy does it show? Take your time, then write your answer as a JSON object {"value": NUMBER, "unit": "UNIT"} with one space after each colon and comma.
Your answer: {"value": 32909.79, "unit": "kWh"}
